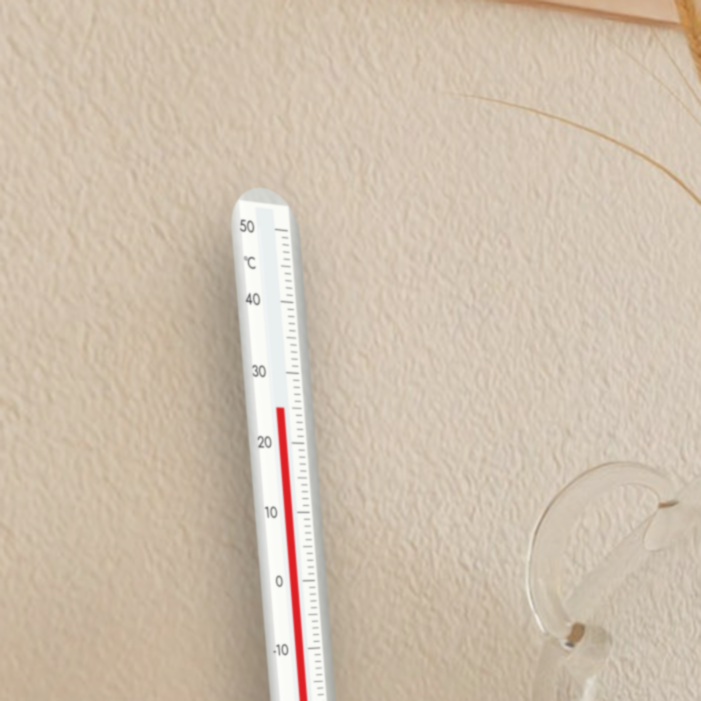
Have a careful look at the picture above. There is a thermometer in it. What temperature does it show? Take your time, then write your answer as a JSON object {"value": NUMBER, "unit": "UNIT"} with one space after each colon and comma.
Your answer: {"value": 25, "unit": "°C"}
